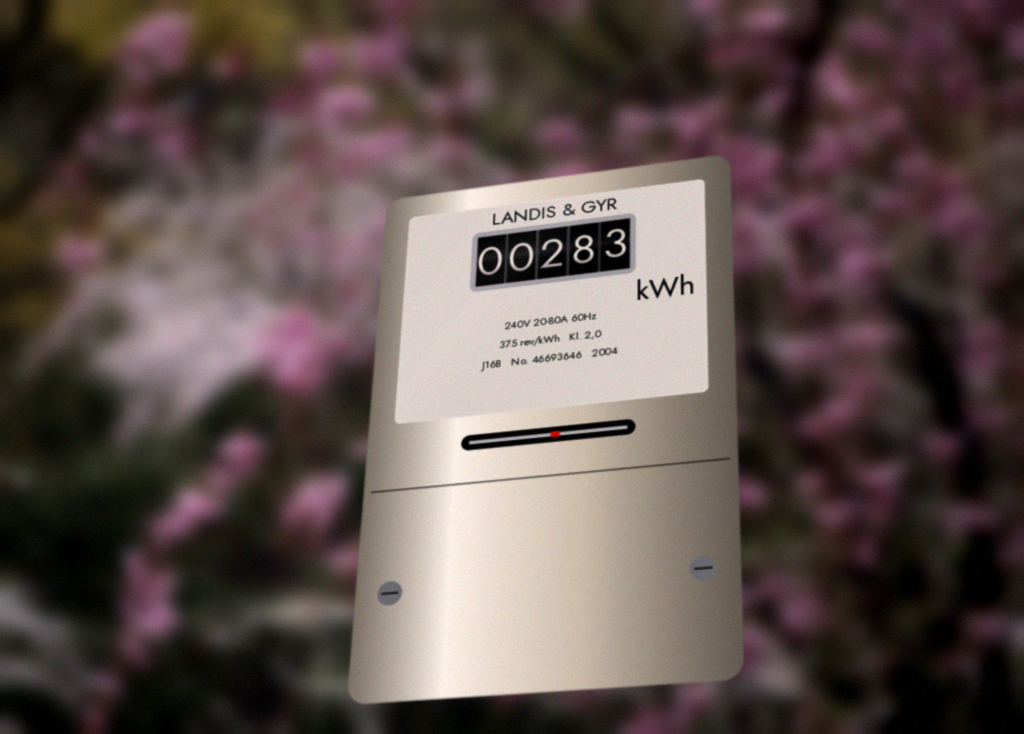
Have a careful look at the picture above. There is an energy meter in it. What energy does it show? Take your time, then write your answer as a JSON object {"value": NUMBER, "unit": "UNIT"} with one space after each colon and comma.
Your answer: {"value": 283, "unit": "kWh"}
